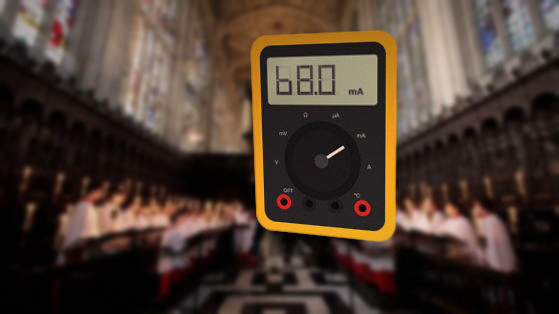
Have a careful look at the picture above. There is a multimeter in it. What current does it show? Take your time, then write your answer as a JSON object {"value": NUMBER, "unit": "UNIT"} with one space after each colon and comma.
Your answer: {"value": 68.0, "unit": "mA"}
